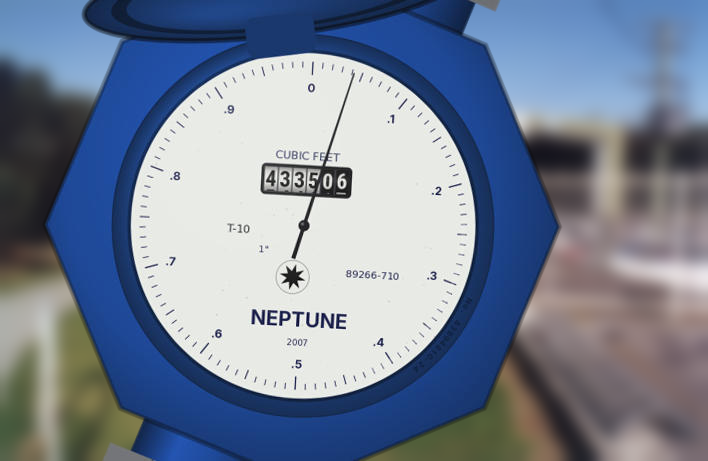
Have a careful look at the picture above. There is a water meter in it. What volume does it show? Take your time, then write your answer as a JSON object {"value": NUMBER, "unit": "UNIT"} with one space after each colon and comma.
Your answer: {"value": 433506.04, "unit": "ft³"}
